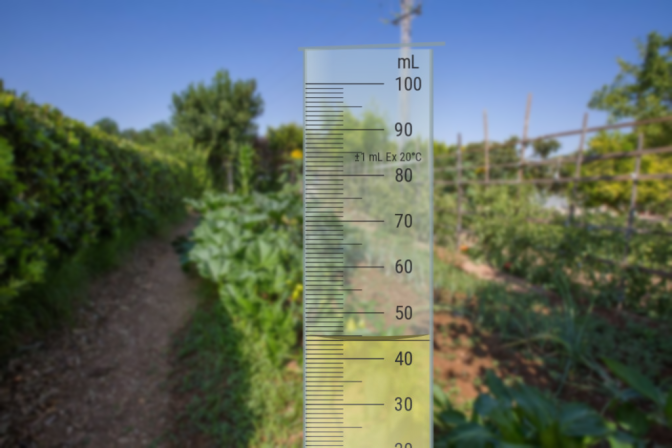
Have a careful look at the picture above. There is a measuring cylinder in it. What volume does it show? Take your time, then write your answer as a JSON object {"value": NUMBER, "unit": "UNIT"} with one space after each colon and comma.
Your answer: {"value": 44, "unit": "mL"}
